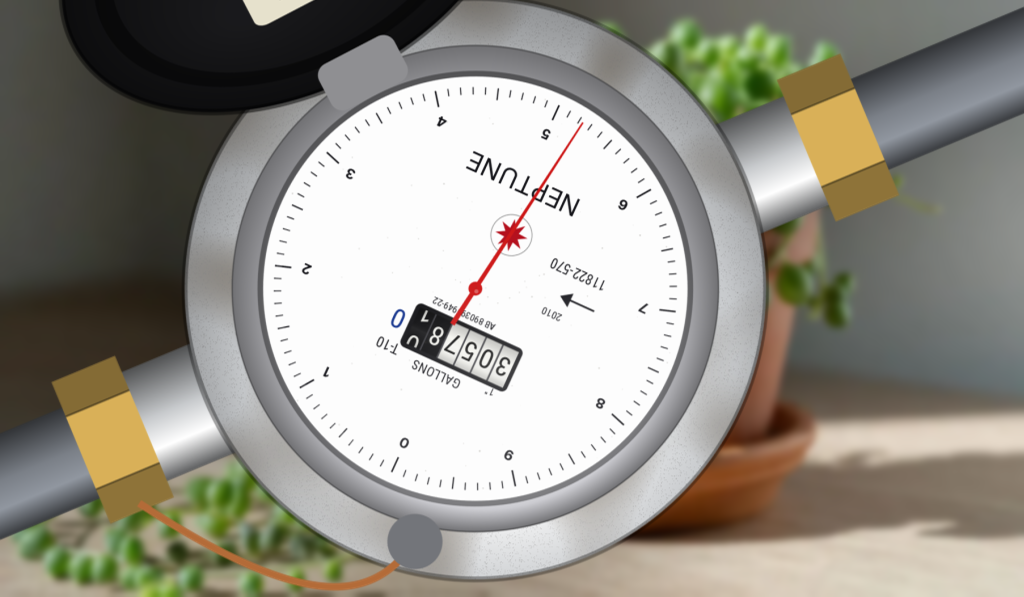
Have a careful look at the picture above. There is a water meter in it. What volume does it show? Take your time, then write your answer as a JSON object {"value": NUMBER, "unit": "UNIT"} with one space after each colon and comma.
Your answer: {"value": 3057805.2, "unit": "gal"}
